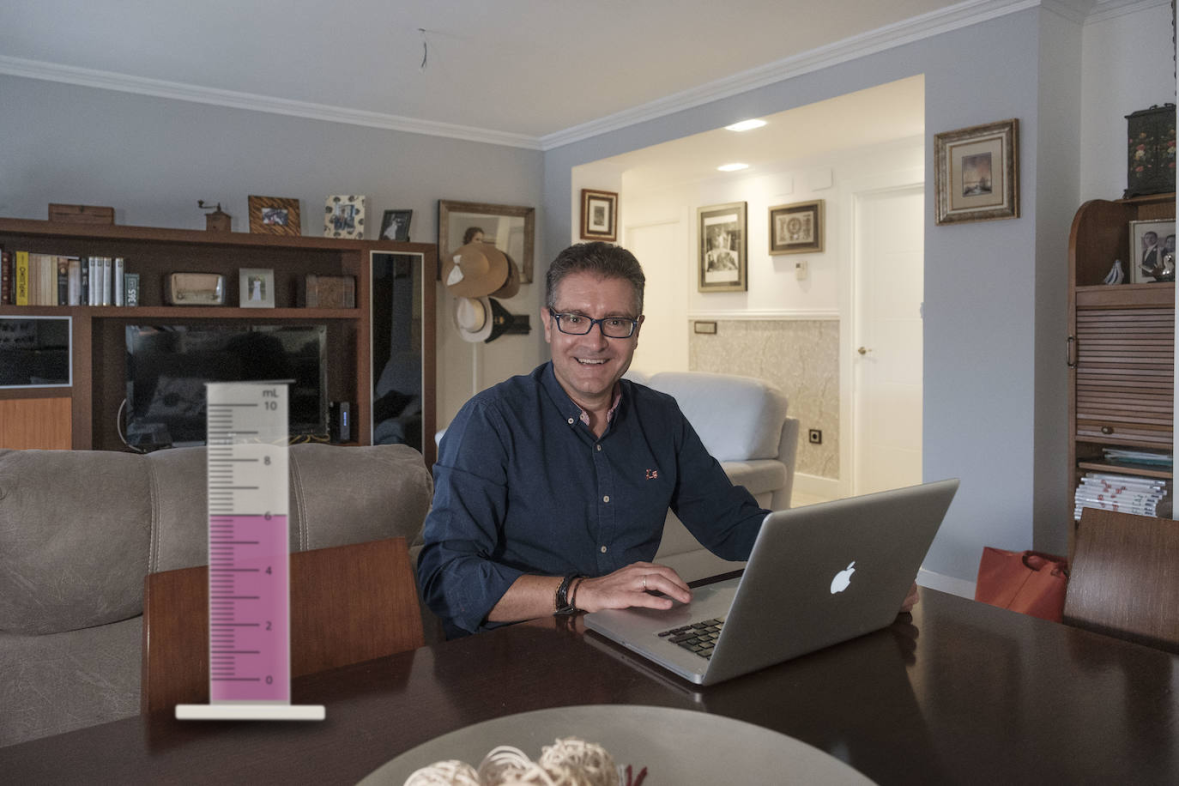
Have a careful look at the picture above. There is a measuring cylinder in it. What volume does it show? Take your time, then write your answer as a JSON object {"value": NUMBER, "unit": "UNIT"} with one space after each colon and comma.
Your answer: {"value": 6, "unit": "mL"}
